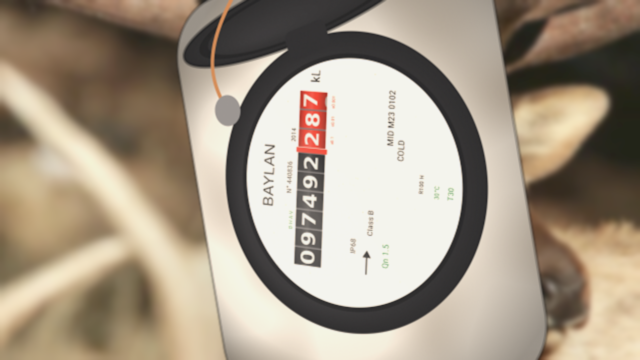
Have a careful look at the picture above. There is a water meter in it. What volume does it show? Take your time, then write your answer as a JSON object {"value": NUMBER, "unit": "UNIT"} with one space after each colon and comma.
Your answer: {"value": 97492.287, "unit": "kL"}
